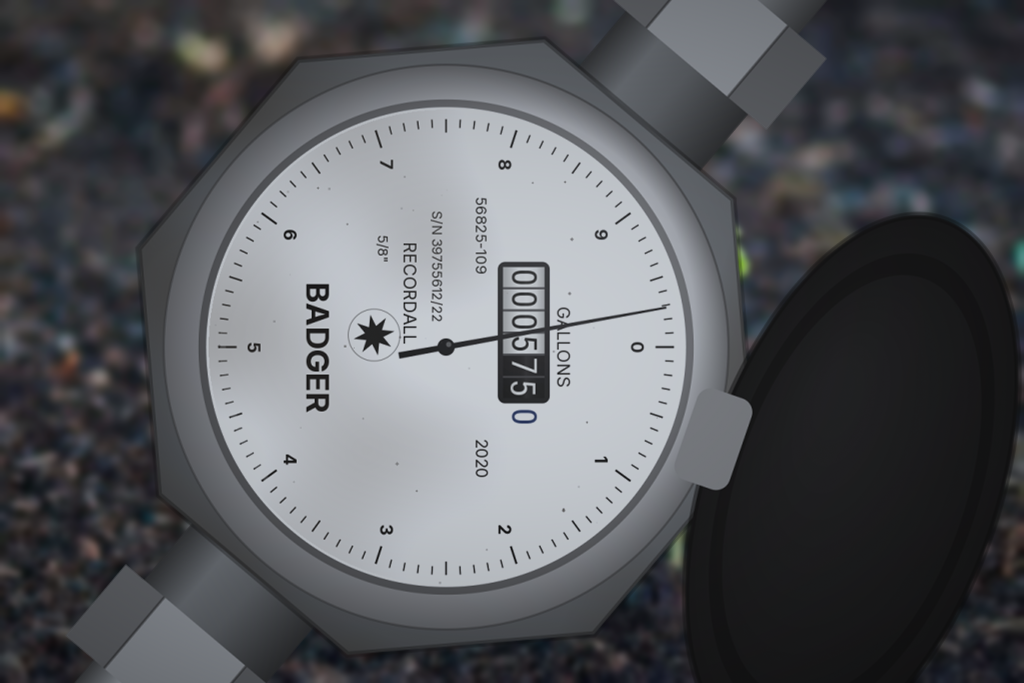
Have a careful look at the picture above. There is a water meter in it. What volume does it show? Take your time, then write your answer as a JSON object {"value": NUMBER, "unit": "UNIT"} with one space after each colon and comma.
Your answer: {"value": 5749.7, "unit": "gal"}
